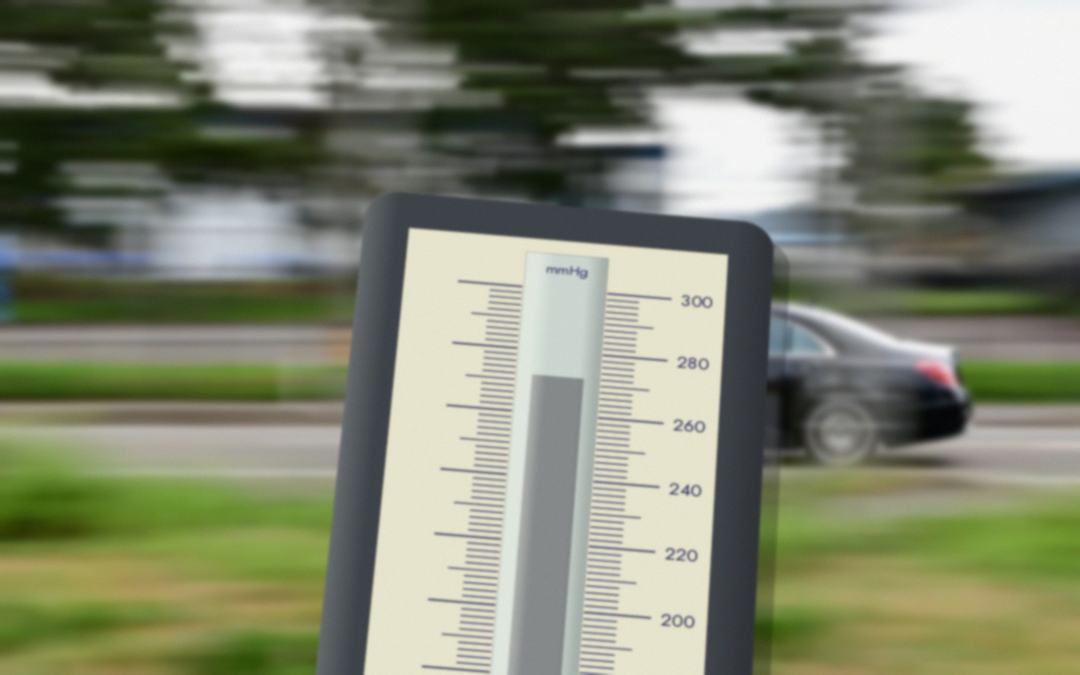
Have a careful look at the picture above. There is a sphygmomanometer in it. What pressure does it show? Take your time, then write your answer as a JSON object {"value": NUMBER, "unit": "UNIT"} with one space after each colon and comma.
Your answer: {"value": 272, "unit": "mmHg"}
